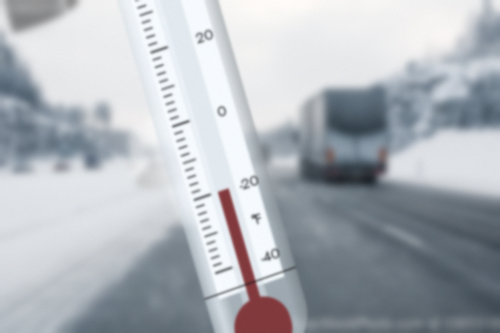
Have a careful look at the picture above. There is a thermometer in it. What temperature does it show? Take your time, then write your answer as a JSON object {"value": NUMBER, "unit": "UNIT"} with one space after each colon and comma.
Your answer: {"value": -20, "unit": "°F"}
